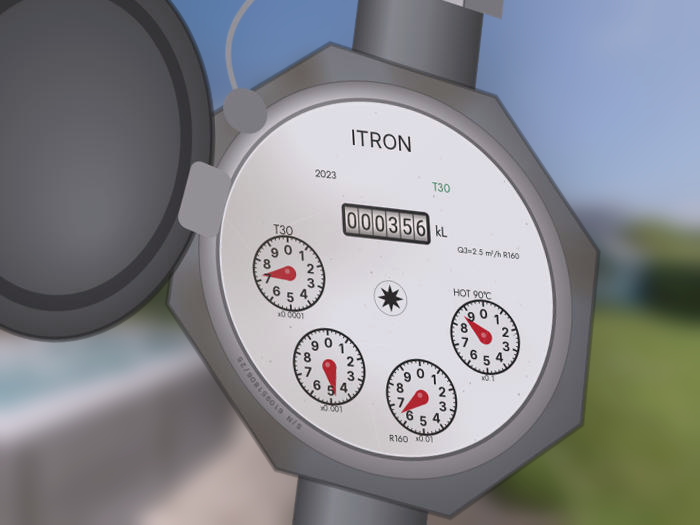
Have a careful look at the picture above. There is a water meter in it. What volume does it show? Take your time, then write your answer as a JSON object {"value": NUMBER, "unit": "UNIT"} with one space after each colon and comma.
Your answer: {"value": 356.8647, "unit": "kL"}
